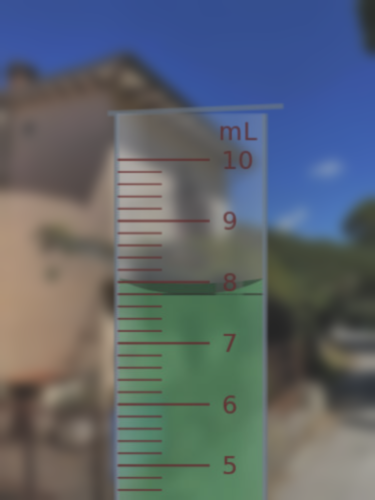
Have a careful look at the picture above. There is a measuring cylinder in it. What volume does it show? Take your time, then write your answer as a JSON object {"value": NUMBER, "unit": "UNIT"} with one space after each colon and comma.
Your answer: {"value": 7.8, "unit": "mL"}
